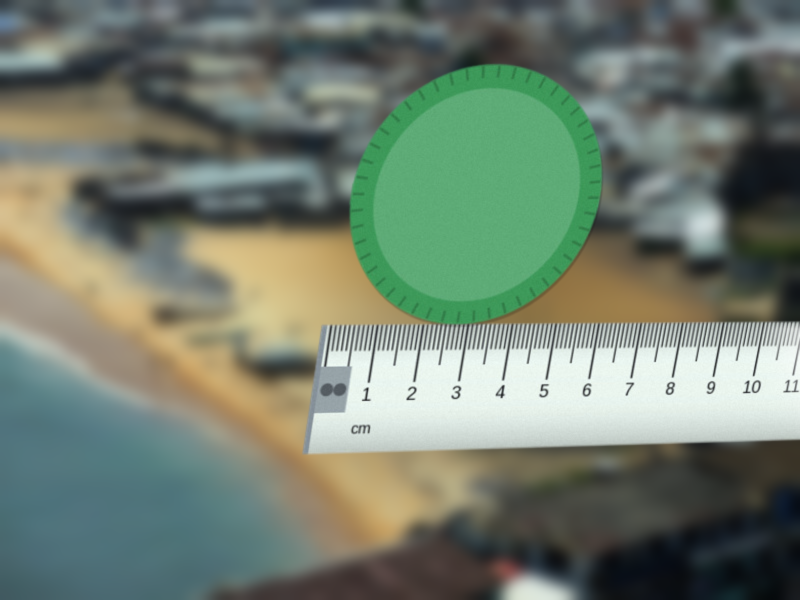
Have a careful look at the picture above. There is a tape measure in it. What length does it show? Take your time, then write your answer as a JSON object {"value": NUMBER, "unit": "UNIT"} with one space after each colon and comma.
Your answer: {"value": 5.5, "unit": "cm"}
